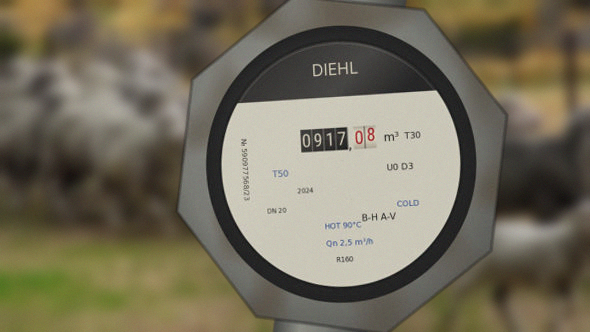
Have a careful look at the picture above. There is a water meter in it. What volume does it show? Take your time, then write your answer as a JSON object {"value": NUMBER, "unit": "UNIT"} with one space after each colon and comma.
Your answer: {"value": 917.08, "unit": "m³"}
